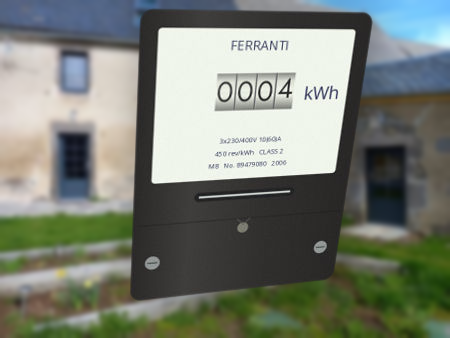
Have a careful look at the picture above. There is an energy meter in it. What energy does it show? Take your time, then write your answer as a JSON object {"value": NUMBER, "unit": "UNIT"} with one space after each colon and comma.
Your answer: {"value": 4, "unit": "kWh"}
